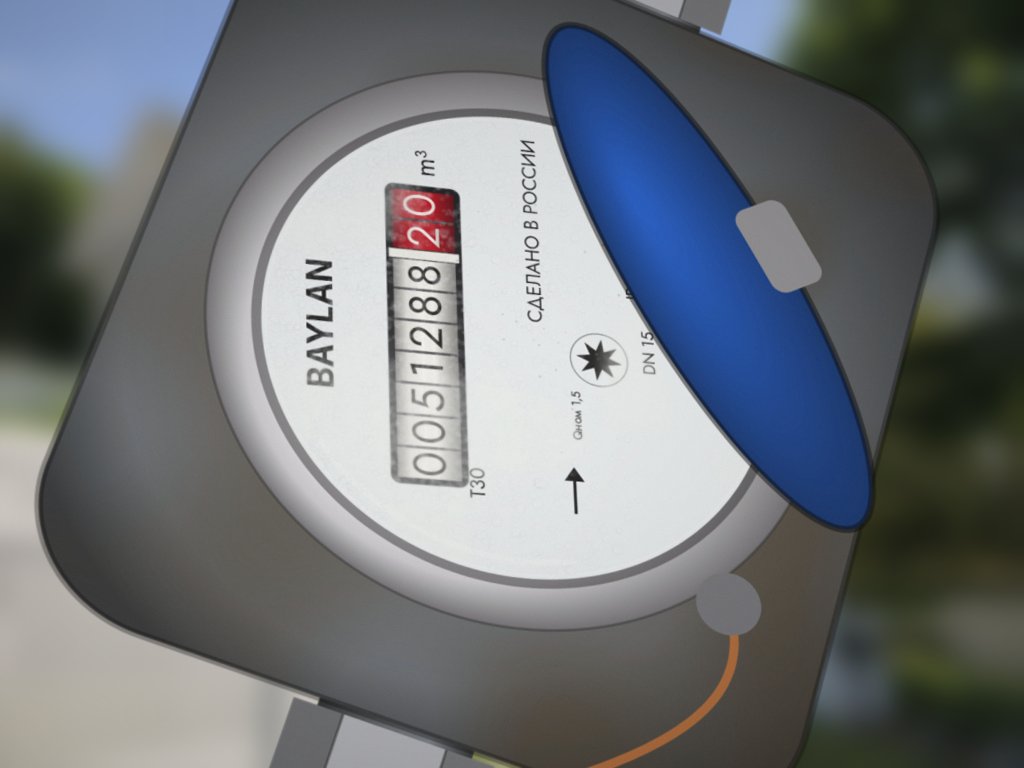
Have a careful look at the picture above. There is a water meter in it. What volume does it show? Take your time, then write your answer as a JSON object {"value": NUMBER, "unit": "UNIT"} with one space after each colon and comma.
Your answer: {"value": 51288.20, "unit": "m³"}
